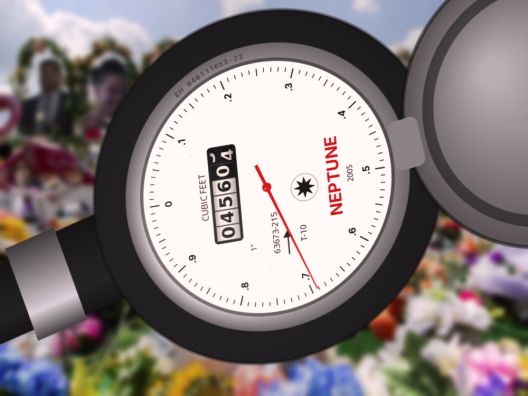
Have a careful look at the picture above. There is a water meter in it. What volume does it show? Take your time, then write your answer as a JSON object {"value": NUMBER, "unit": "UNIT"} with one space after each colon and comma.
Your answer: {"value": 45603.69, "unit": "ft³"}
